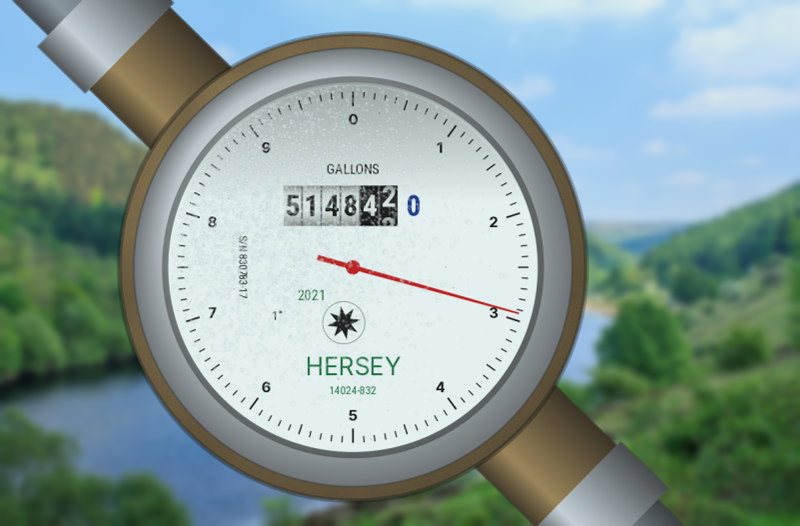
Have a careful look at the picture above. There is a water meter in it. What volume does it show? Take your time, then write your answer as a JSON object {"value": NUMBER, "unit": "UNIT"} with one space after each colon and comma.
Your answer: {"value": 5148422.9, "unit": "gal"}
